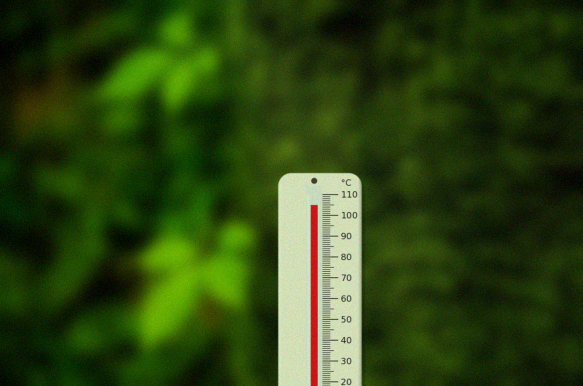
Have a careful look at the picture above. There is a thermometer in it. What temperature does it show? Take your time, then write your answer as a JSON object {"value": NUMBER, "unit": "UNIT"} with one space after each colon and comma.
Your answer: {"value": 105, "unit": "°C"}
